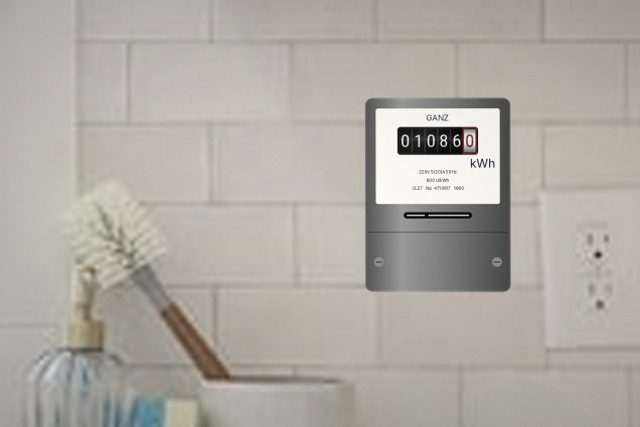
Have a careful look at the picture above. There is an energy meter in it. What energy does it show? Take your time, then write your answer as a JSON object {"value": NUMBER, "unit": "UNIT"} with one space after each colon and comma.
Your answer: {"value": 1086.0, "unit": "kWh"}
